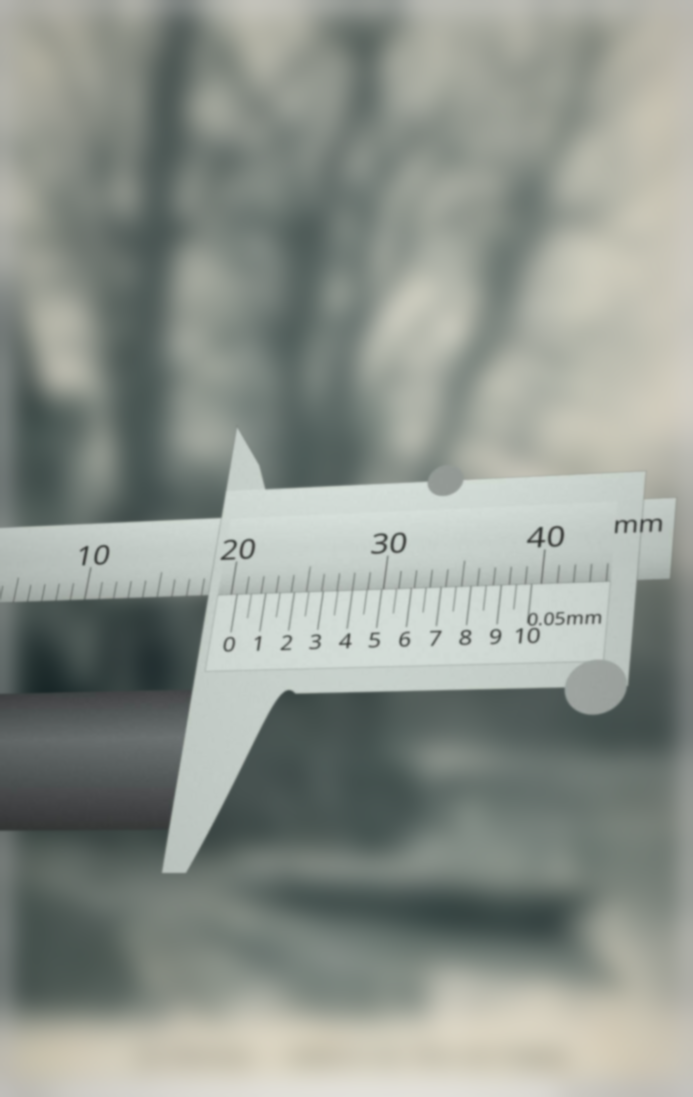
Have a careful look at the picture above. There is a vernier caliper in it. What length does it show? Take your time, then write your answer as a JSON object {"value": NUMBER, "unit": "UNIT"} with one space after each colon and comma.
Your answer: {"value": 20.4, "unit": "mm"}
